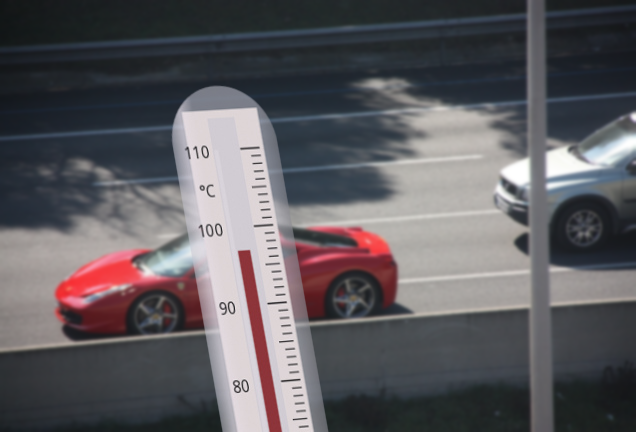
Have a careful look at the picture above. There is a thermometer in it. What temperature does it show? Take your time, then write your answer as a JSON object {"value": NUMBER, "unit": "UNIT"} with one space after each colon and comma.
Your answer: {"value": 97, "unit": "°C"}
